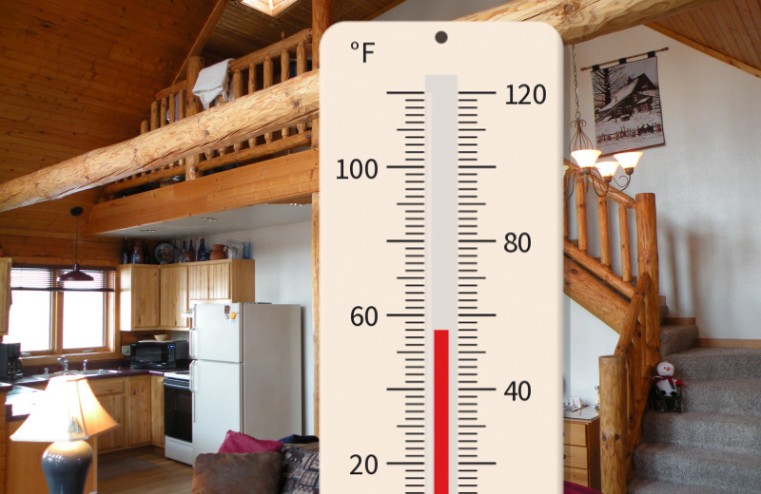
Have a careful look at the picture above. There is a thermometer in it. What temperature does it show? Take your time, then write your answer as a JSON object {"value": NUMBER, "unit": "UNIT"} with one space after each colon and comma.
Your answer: {"value": 56, "unit": "°F"}
